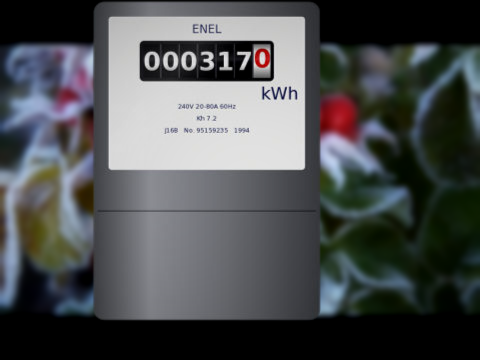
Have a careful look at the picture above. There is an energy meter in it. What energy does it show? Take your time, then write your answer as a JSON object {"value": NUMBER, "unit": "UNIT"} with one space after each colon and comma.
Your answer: {"value": 317.0, "unit": "kWh"}
